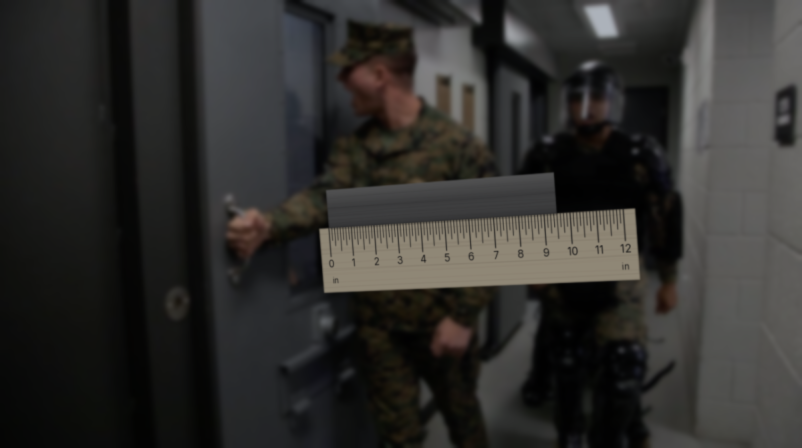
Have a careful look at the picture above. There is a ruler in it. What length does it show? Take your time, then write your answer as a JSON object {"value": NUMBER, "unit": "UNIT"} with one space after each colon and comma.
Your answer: {"value": 9.5, "unit": "in"}
